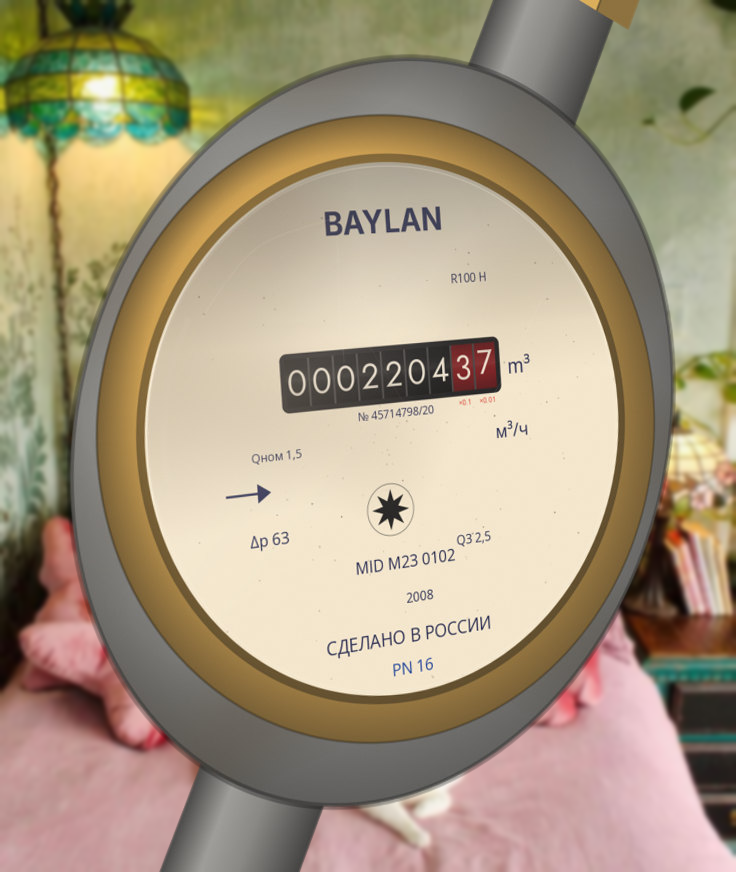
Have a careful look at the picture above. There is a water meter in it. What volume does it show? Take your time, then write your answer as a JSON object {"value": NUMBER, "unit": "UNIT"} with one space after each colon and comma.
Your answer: {"value": 2204.37, "unit": "m³"}
